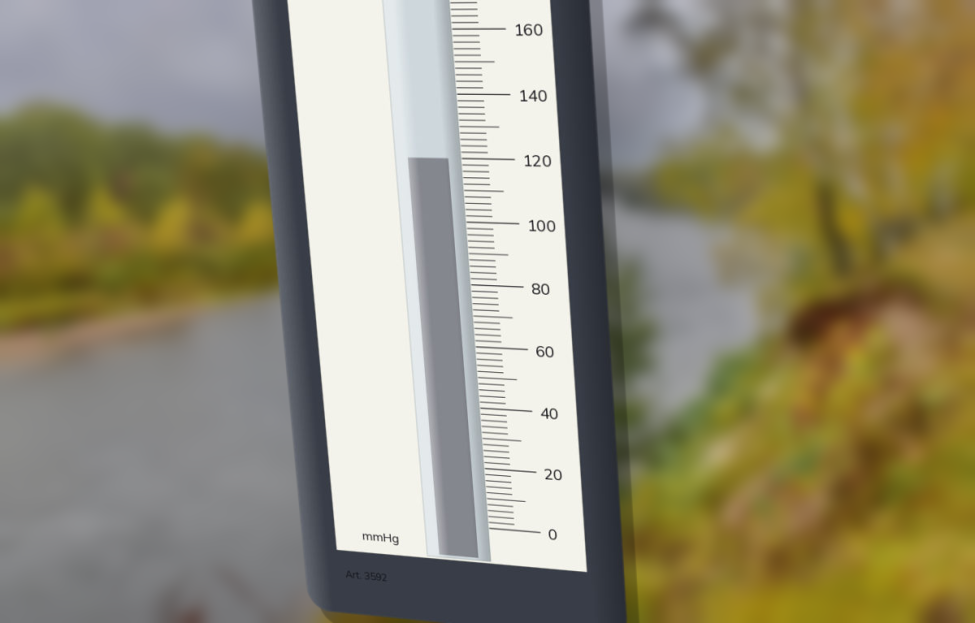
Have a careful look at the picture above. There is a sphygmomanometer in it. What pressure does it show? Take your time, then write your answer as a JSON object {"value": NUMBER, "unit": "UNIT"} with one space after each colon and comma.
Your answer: {"value": 120, "unit": "mmHg"}
